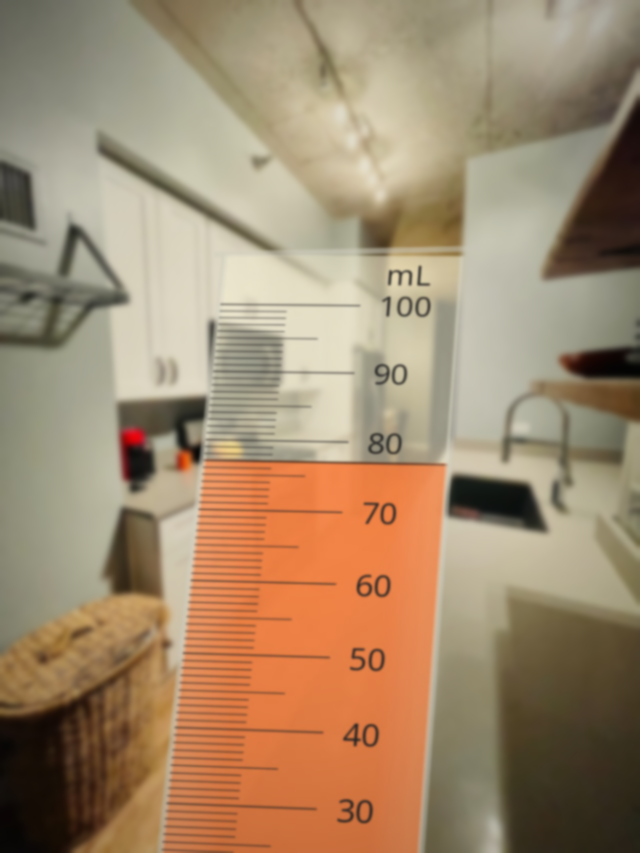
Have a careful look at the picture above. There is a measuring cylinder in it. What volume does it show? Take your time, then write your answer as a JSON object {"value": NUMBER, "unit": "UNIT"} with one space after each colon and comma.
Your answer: {"value": 77, "unit": "mL"}
